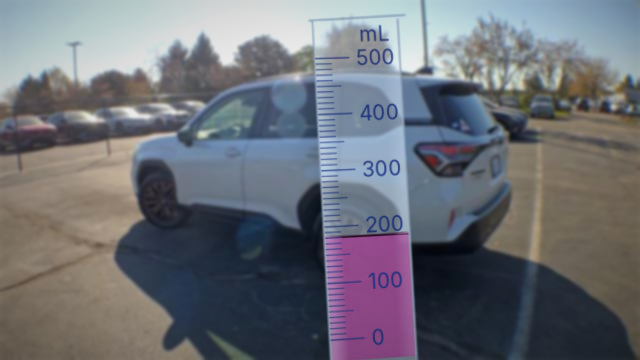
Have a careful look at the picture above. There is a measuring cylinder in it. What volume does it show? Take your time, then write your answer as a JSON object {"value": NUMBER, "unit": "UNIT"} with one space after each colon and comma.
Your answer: {"value": 180, "unit": "mL"}
